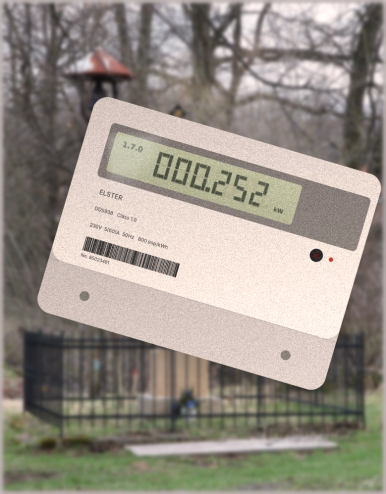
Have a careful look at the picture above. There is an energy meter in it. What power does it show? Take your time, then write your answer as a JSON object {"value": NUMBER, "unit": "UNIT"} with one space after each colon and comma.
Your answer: {"value": 0.252, "unit": "kW"}
